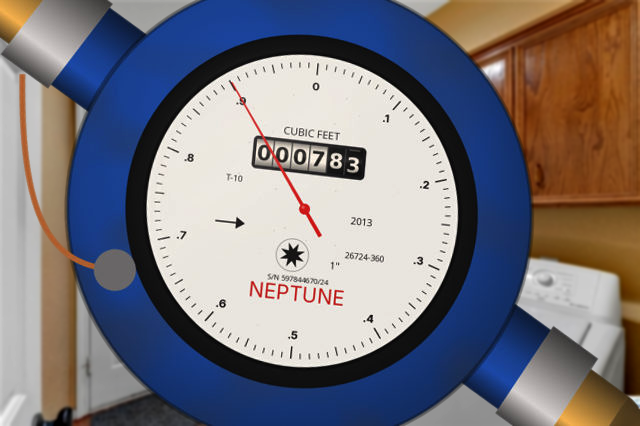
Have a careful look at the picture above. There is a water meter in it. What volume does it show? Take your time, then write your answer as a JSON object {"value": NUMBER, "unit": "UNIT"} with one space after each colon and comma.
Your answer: {"value": 782.90, "unit": "ft³"}
